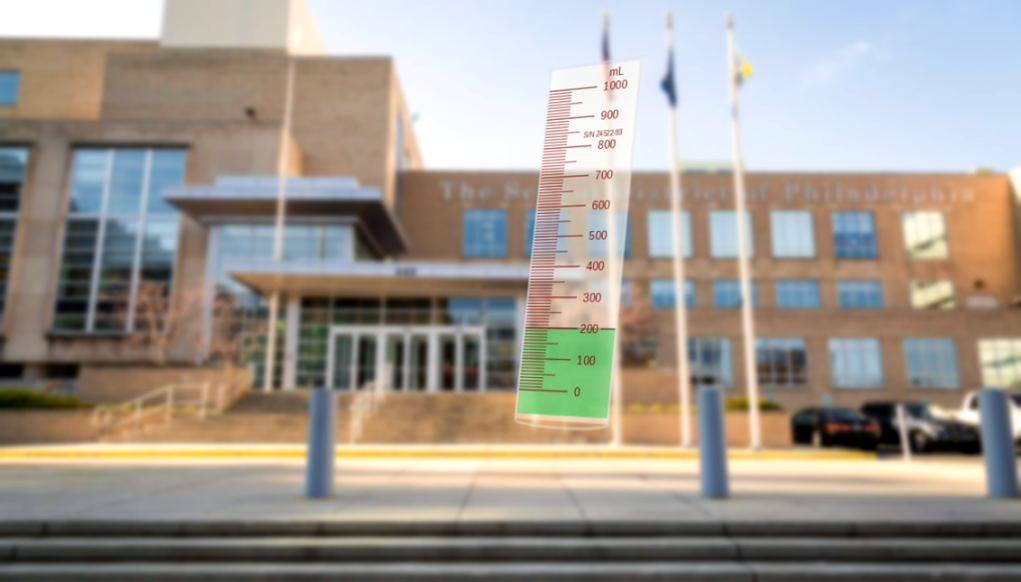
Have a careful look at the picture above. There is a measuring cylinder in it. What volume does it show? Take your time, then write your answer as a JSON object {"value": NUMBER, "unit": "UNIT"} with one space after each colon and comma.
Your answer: {"value": 200, "unit": "mL"}
